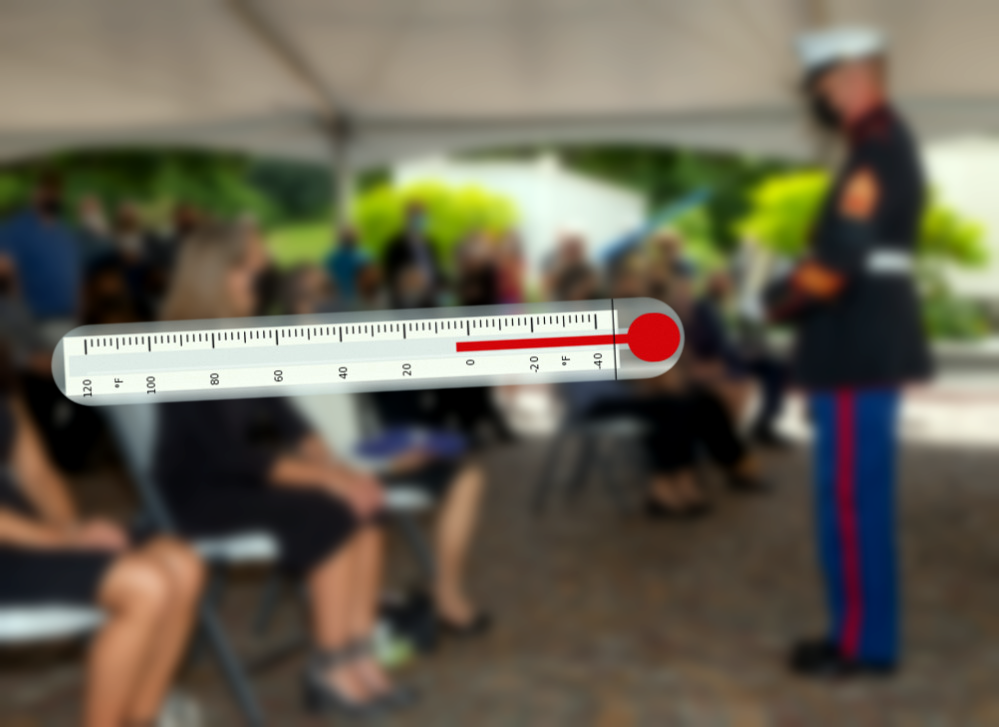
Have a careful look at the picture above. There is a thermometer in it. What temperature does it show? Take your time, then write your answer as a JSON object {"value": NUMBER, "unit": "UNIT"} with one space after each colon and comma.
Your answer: {"value": 4, "unit": "°F"}
